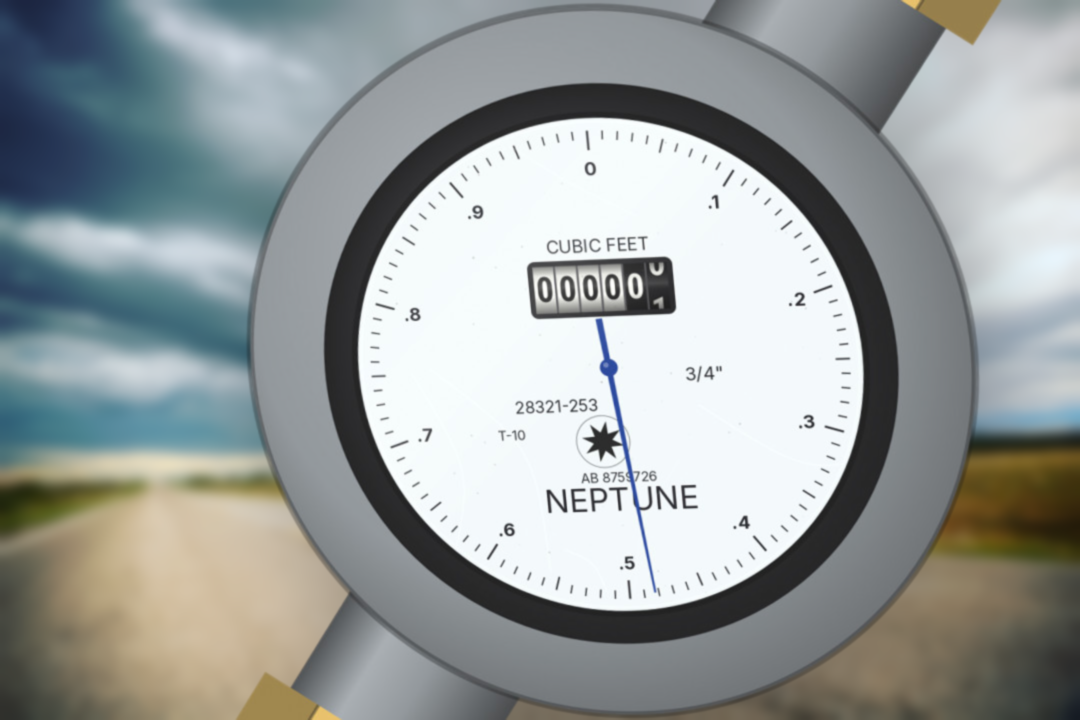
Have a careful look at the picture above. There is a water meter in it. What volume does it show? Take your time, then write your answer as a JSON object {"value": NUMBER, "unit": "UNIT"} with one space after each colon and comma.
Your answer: {"value": 0.48, "unit": "ft³"}
